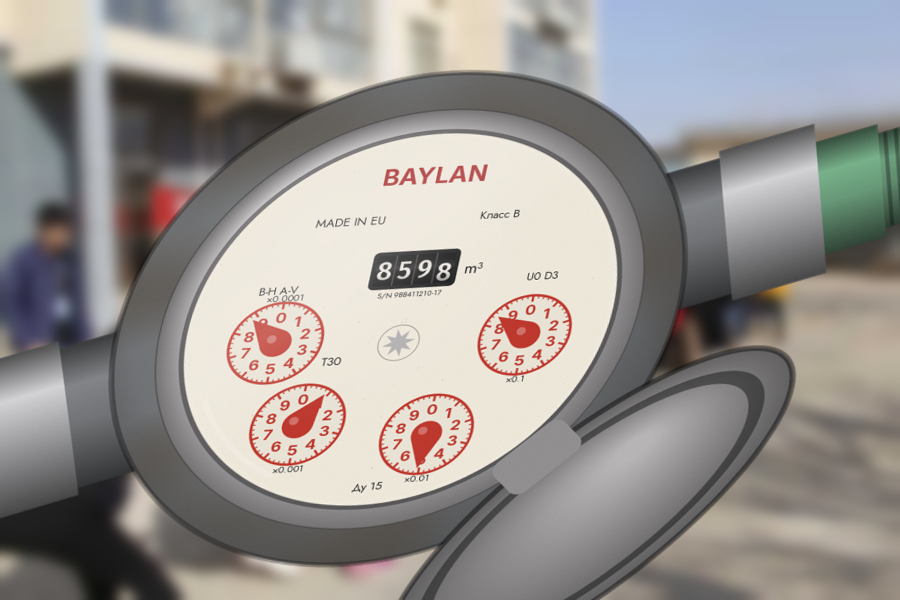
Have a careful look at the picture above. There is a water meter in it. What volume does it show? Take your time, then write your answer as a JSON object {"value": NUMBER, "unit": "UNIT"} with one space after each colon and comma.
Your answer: {"value": 8597.8508, "unit": "m³"}
